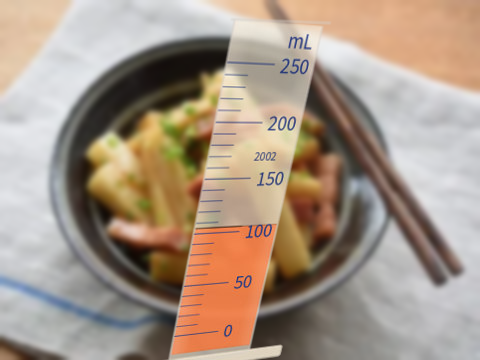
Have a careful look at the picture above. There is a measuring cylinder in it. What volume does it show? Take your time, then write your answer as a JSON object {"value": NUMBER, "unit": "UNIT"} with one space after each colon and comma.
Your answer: {"value": 105, "unit": "mL"}
